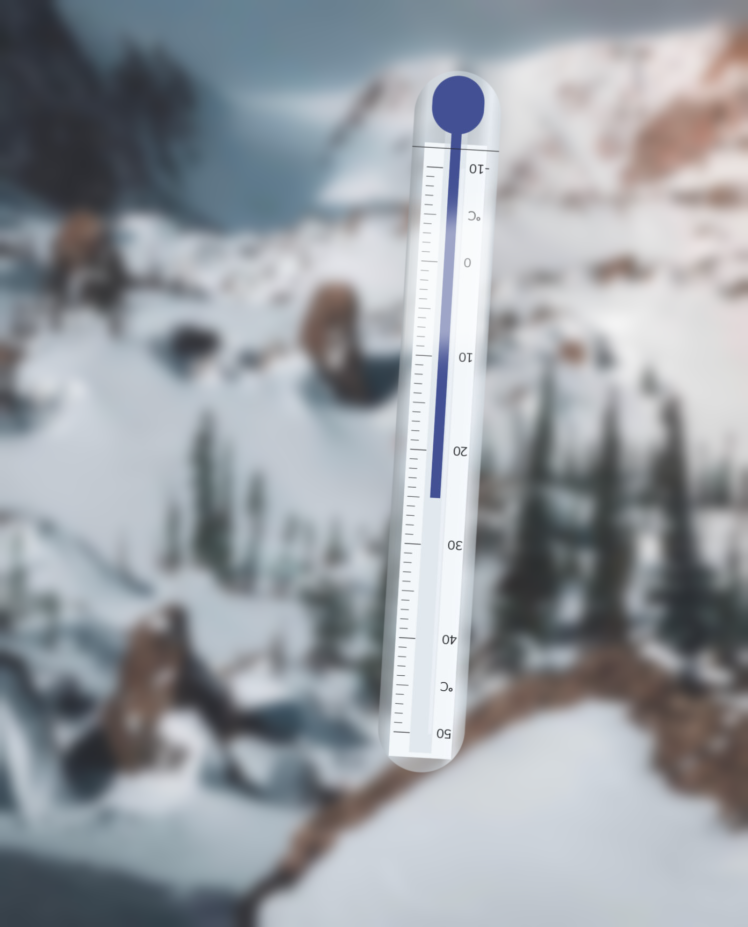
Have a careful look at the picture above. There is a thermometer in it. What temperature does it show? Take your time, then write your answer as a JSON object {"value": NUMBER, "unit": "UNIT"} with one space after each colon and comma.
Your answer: {"value": 25, "unit": "°C"}
